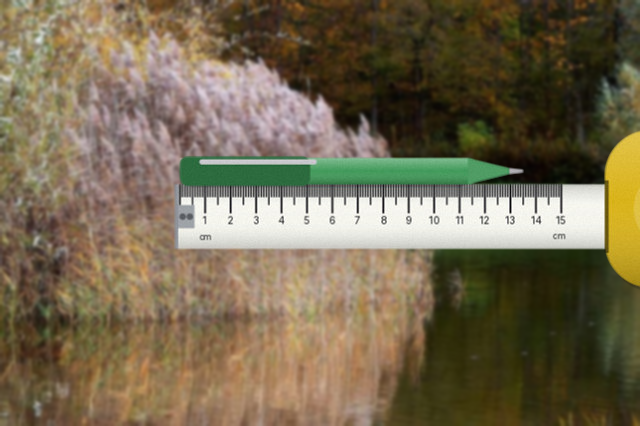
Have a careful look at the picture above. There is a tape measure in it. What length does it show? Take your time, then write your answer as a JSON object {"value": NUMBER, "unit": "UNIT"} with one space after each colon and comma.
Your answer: {"value": 13.5, "unit": "cm"}
